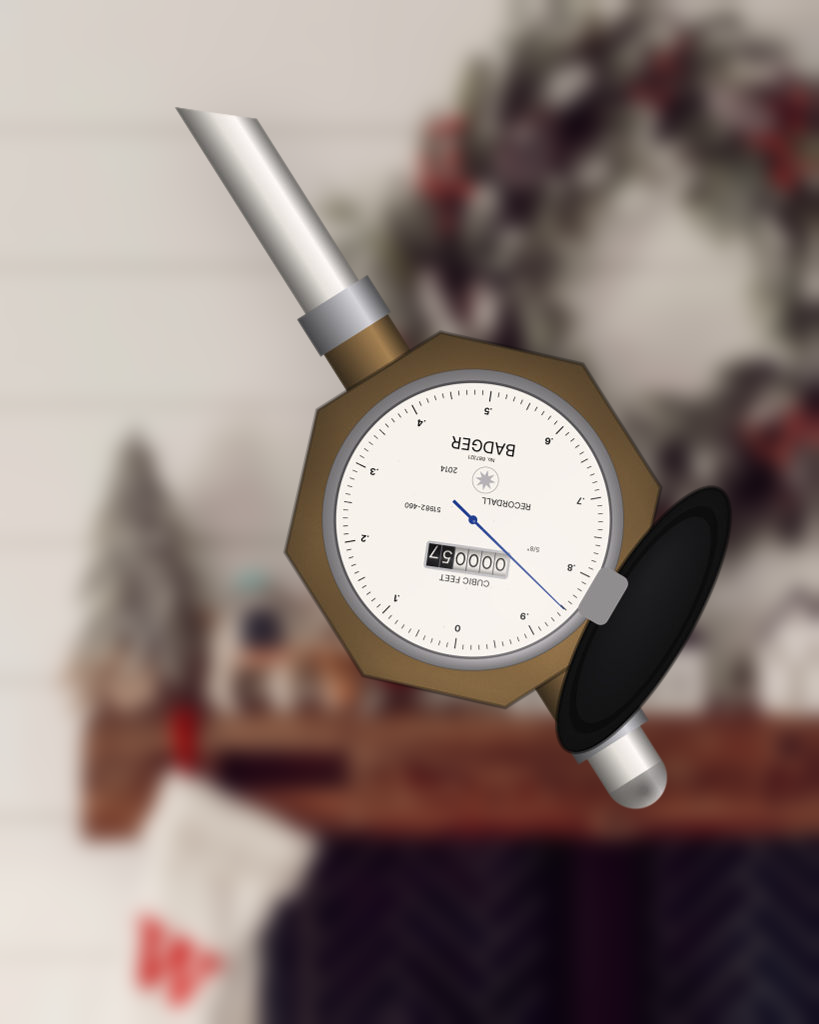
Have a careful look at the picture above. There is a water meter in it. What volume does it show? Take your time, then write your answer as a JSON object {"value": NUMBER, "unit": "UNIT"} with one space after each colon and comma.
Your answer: {"value": 56.85, "unit": "ft³"}
